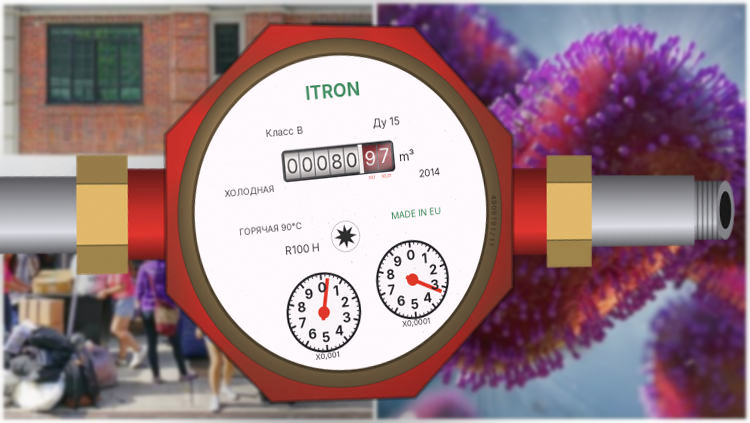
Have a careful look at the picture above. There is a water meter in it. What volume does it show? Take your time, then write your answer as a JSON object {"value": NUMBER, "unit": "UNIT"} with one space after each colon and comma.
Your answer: {"value": 80.9703, "unit": "m³"}
